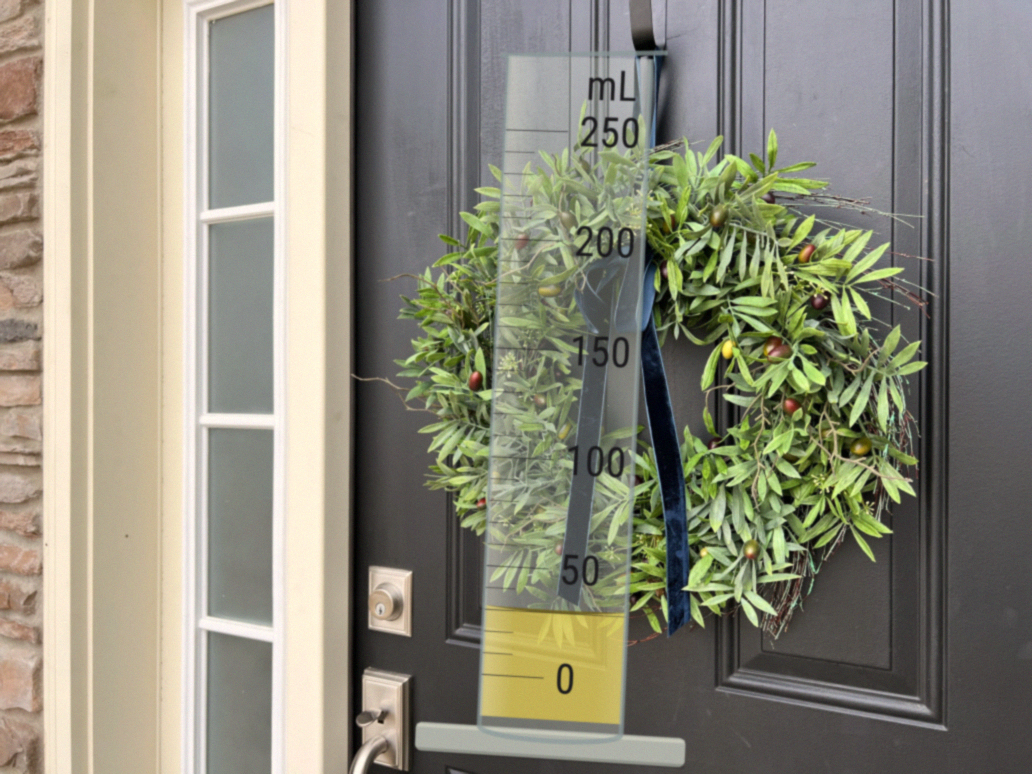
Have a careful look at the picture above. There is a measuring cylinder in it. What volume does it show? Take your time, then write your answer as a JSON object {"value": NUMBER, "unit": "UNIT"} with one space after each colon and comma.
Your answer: {"value": 30, "unit": "mL"}
